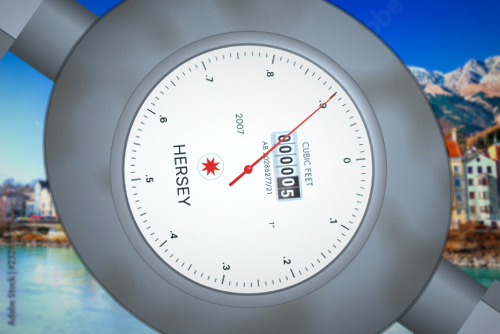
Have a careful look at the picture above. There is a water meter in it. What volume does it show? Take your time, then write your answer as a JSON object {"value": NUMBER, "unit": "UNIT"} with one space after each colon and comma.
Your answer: {"value": 4.90, "unit": "ft³"}
